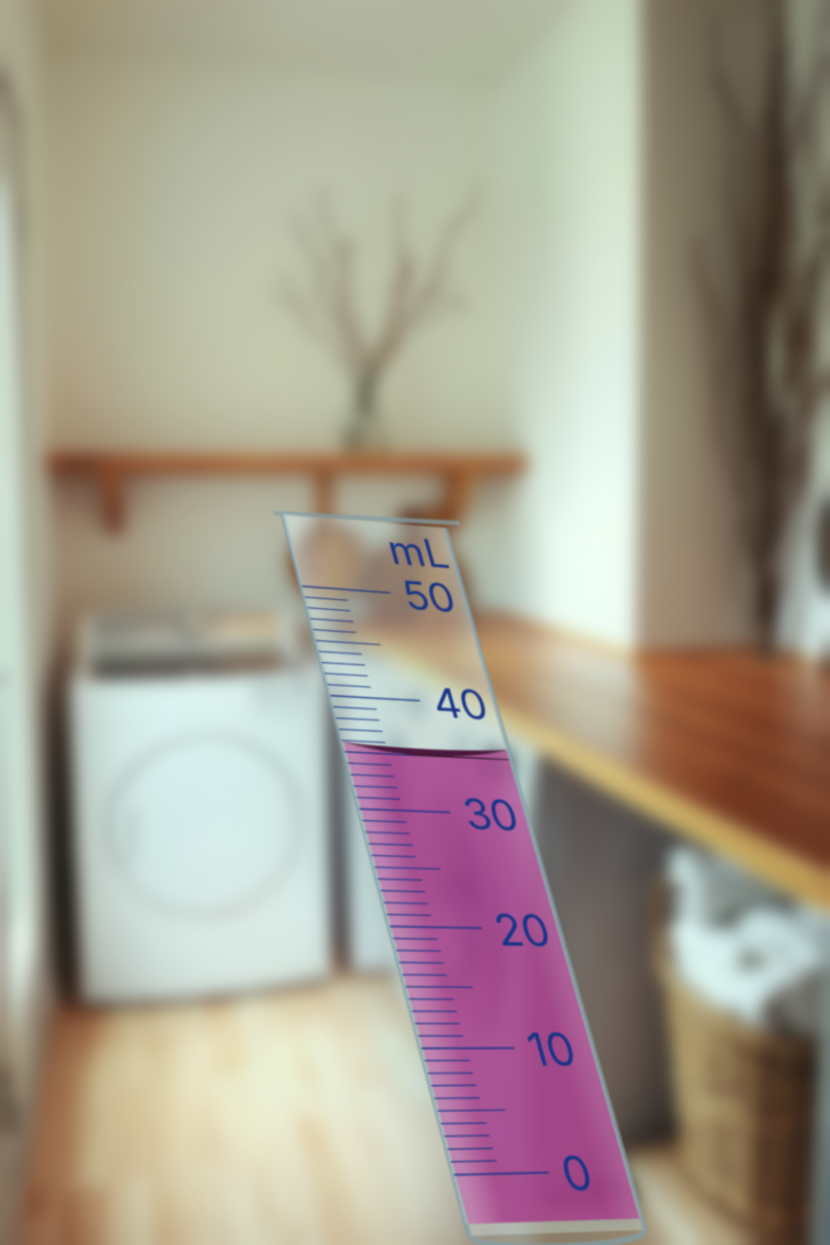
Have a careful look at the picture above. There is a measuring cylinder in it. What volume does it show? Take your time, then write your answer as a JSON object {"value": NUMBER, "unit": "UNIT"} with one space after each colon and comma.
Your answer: {"value": 35, "unit": "mL"}
